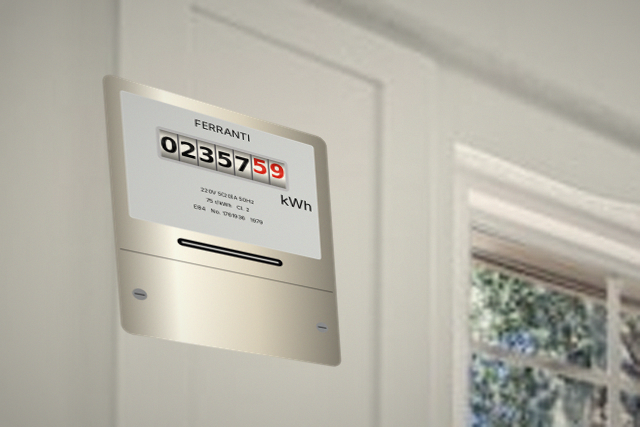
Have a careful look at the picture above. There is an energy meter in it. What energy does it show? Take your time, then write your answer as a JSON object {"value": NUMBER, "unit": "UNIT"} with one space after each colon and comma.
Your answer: {"value": 2357.59, "unit": "kWh"}
